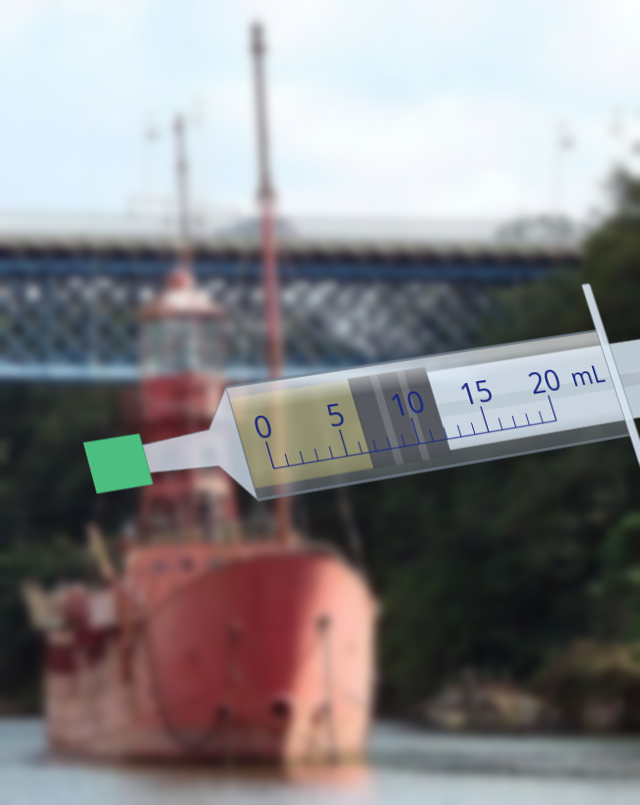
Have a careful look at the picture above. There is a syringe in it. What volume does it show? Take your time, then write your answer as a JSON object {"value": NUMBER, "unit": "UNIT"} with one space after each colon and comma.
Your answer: {"value": 6.5, "unit": "mL"}
